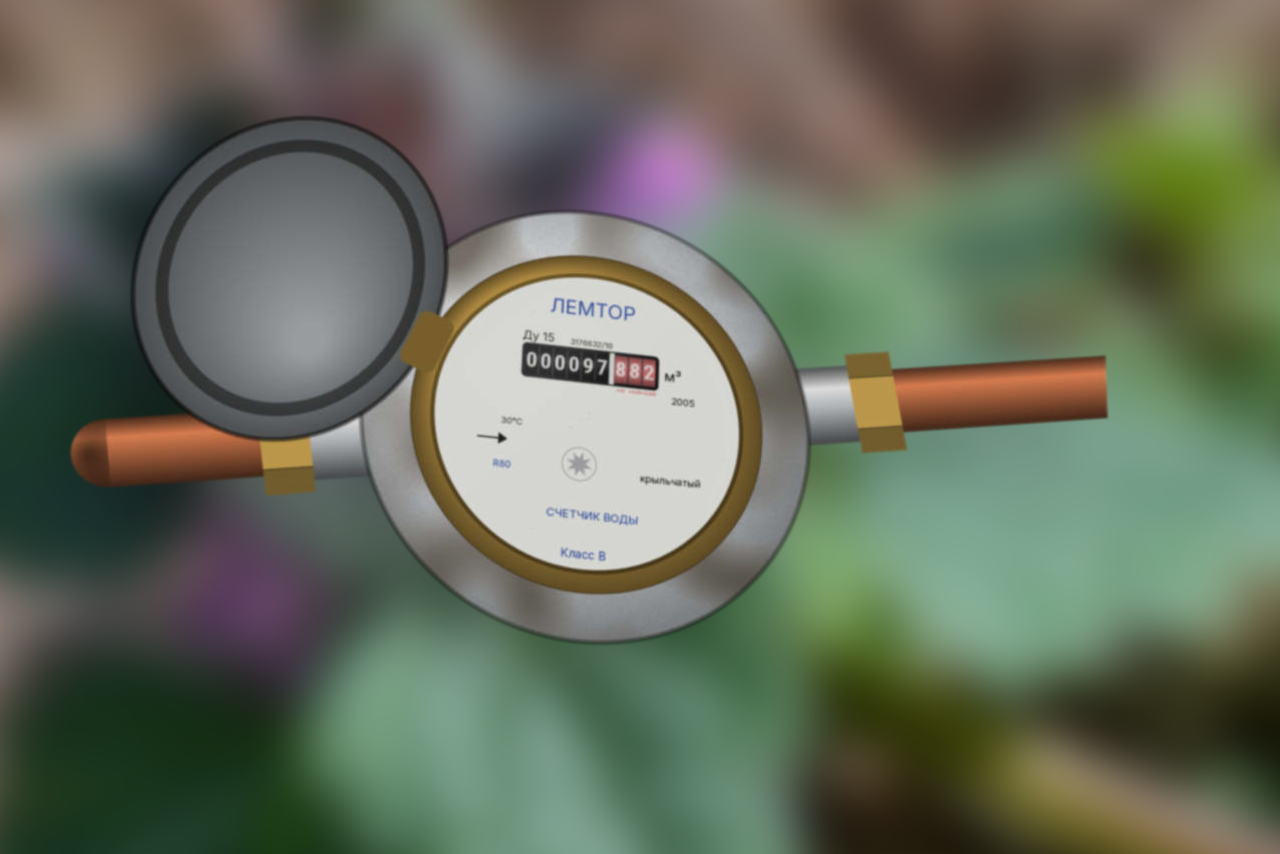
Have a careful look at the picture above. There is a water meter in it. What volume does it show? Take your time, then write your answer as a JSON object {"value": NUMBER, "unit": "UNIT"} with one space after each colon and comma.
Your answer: {"value": 97.882, "unit": "m³"}
